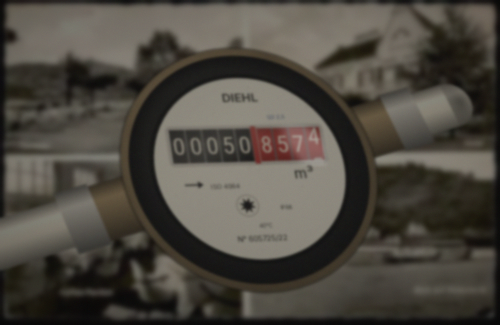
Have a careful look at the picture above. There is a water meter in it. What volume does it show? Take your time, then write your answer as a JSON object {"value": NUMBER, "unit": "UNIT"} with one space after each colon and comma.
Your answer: {"value": 50.8574, "unit": "m³"}
